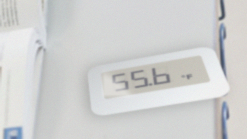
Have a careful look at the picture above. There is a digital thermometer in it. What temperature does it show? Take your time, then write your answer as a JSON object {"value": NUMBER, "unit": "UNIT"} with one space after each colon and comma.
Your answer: {"value": 55.6, "unit": "°F"}
